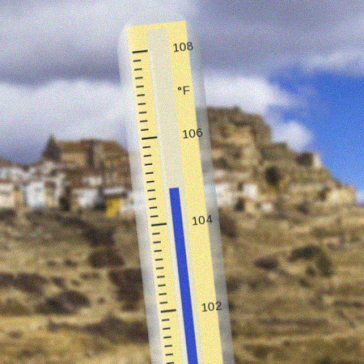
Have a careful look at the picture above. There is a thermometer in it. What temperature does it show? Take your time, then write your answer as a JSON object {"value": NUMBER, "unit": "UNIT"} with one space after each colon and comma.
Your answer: {"value": 104.8, "unit": "°F"}
